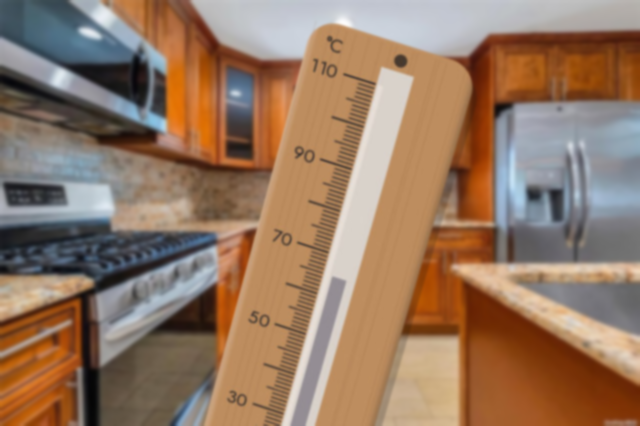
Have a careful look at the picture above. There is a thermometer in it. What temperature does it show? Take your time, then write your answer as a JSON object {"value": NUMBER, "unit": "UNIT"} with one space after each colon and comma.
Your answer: {"value": 65, "unit": "°C"}
